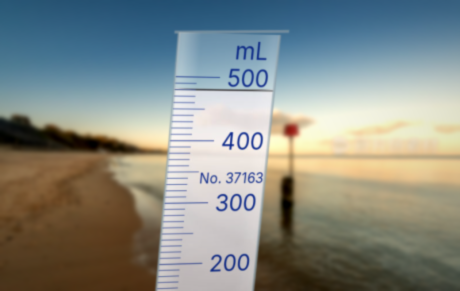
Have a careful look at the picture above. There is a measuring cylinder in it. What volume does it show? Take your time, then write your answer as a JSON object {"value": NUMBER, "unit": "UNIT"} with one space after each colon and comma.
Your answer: {"value": 480, "unit": "mL"}
